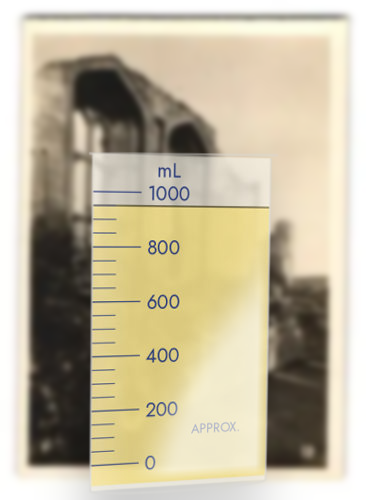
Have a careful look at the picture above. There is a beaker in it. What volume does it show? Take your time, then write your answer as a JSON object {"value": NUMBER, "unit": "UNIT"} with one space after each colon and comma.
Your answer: {"value": 950, "unit": "mL"}
